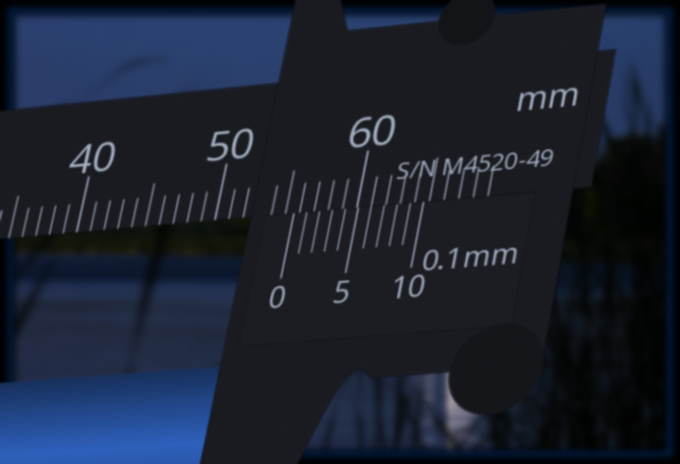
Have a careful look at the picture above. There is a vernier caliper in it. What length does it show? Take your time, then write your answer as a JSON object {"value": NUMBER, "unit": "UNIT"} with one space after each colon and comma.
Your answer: {"value": 55.6, "unit": "mm"}
